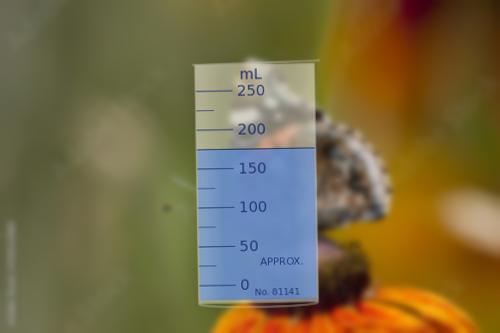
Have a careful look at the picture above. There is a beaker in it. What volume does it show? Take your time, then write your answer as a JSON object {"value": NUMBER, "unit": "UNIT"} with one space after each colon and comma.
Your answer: {"value": 175, "unit": "mL"}
